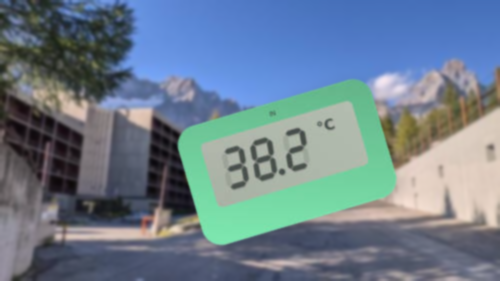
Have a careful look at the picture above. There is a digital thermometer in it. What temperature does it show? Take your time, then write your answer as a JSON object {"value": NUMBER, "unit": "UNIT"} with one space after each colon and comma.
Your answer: {"value": 38.2, "unit": "°C"}
